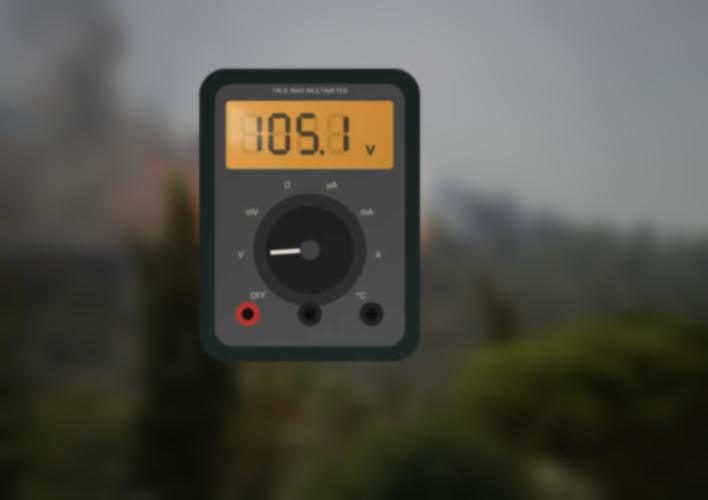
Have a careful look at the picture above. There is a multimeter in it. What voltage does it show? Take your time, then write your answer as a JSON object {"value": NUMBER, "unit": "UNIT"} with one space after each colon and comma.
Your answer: {"value": 105.1, "unit": "V"}
